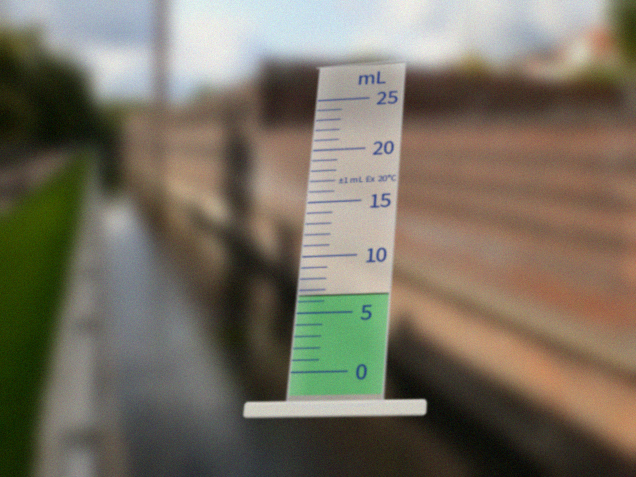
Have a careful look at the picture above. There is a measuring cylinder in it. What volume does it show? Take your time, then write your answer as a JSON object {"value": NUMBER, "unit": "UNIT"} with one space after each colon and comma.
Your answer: {"value": 6.5, "unit": "mL"}
